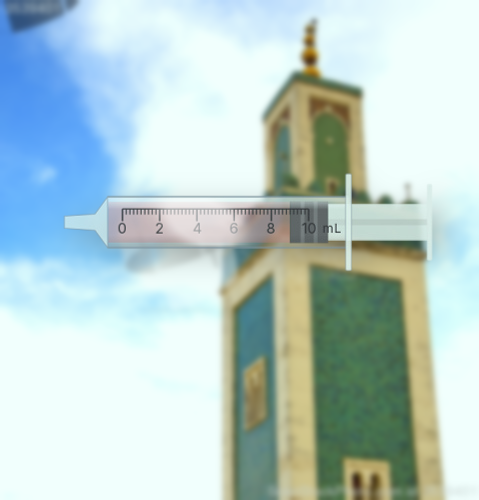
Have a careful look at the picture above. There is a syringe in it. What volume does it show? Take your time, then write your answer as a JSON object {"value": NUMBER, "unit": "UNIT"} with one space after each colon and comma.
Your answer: {"value": 9, "unit": "mL"}
